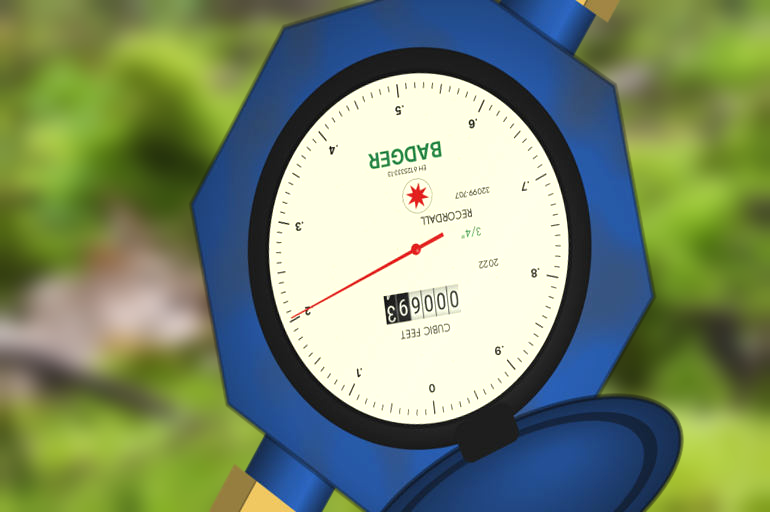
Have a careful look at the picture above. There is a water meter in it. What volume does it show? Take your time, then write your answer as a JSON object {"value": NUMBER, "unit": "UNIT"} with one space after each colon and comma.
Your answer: {"value": 693.20, "unit": "ft³"}
